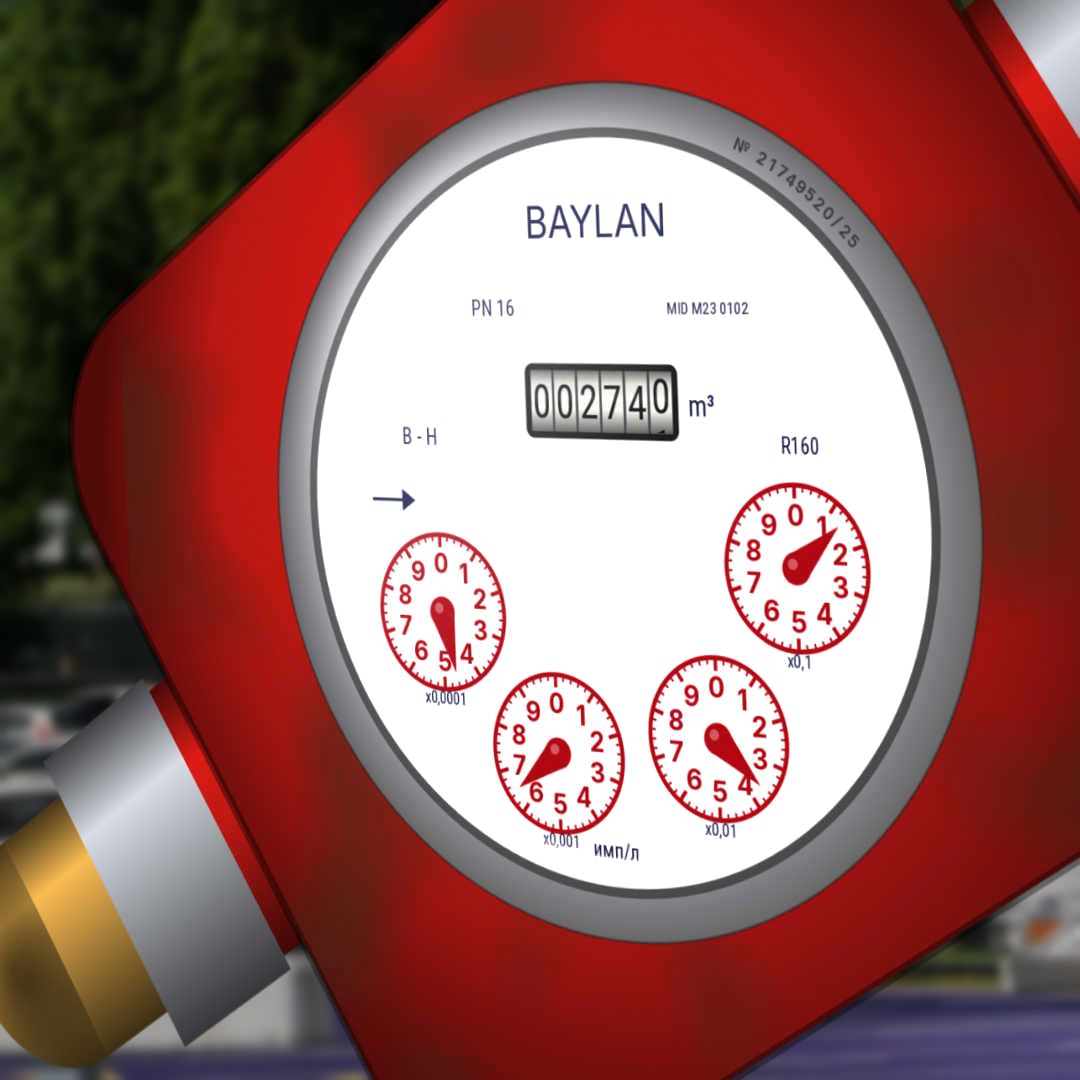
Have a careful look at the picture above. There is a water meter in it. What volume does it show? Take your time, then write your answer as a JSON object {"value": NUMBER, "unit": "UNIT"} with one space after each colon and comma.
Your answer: {"value": 2740.1364, "unit": "m³"}
